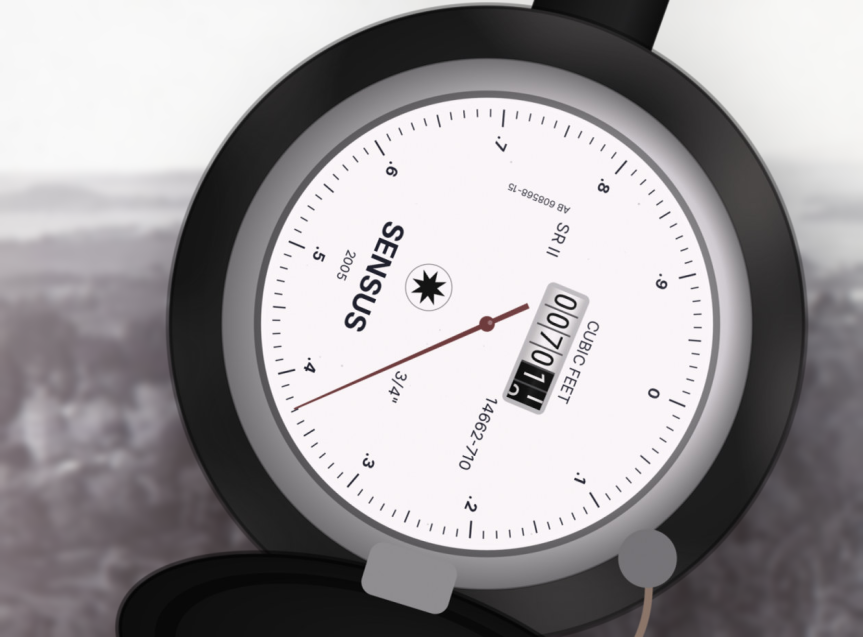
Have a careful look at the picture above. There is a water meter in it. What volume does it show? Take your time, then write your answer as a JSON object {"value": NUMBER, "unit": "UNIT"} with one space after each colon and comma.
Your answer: {"value": 7011.37, "unit": "ft³"}
